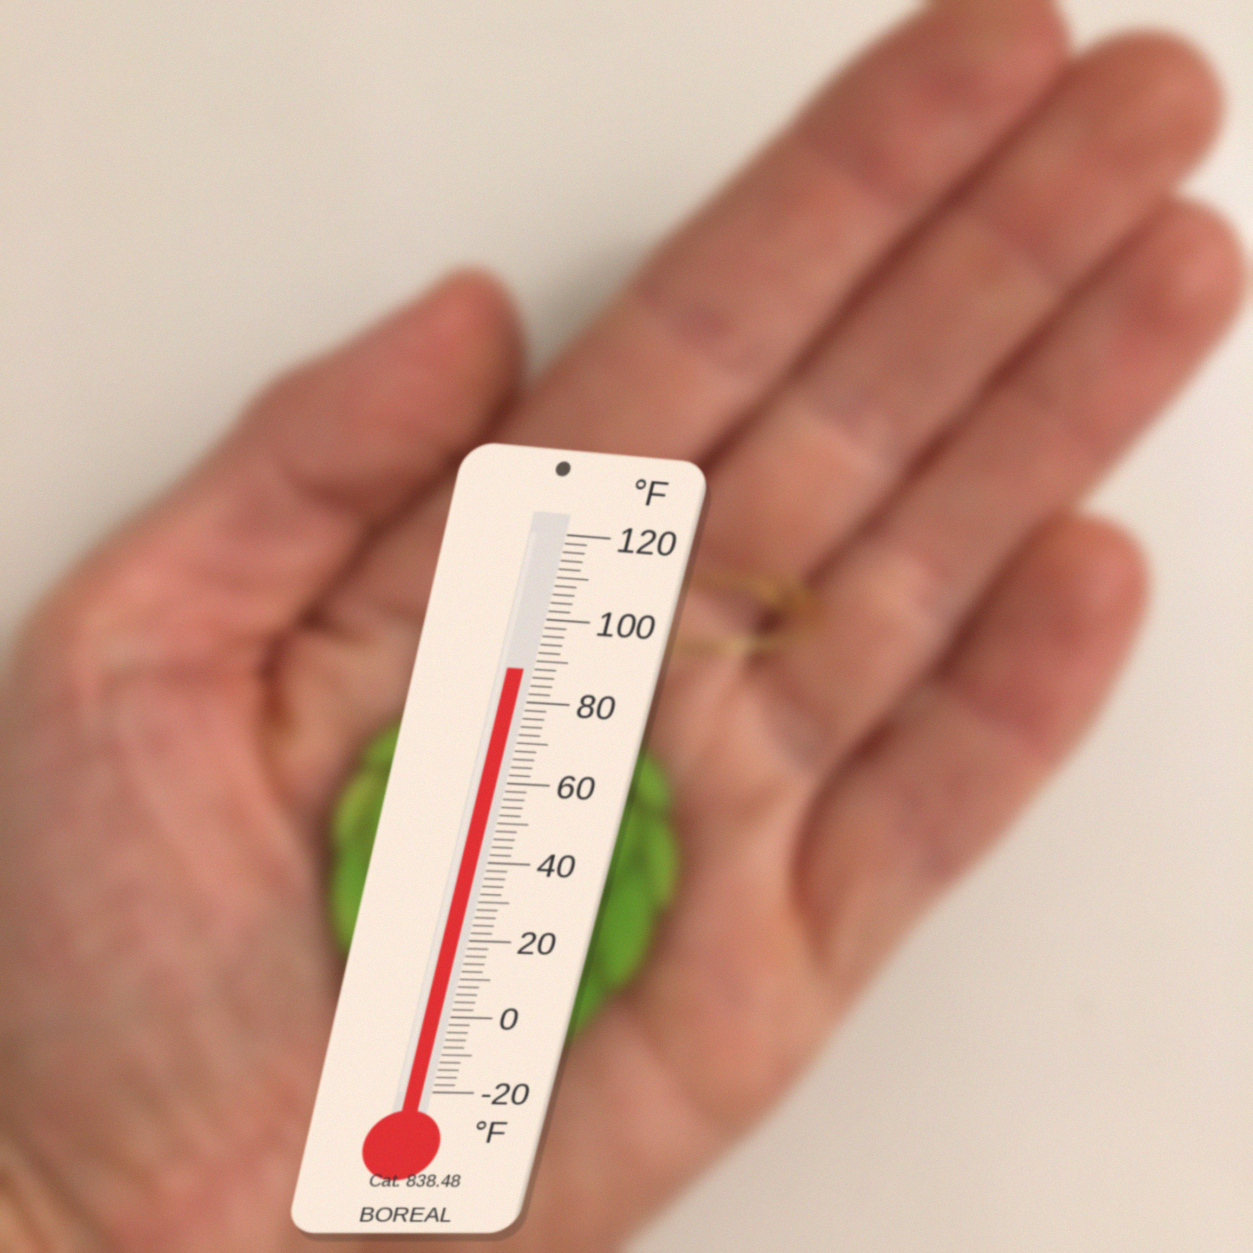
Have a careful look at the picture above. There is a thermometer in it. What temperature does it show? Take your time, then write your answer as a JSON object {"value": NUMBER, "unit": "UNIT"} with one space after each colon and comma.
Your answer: {"value": 88, "unit": "°F"}
